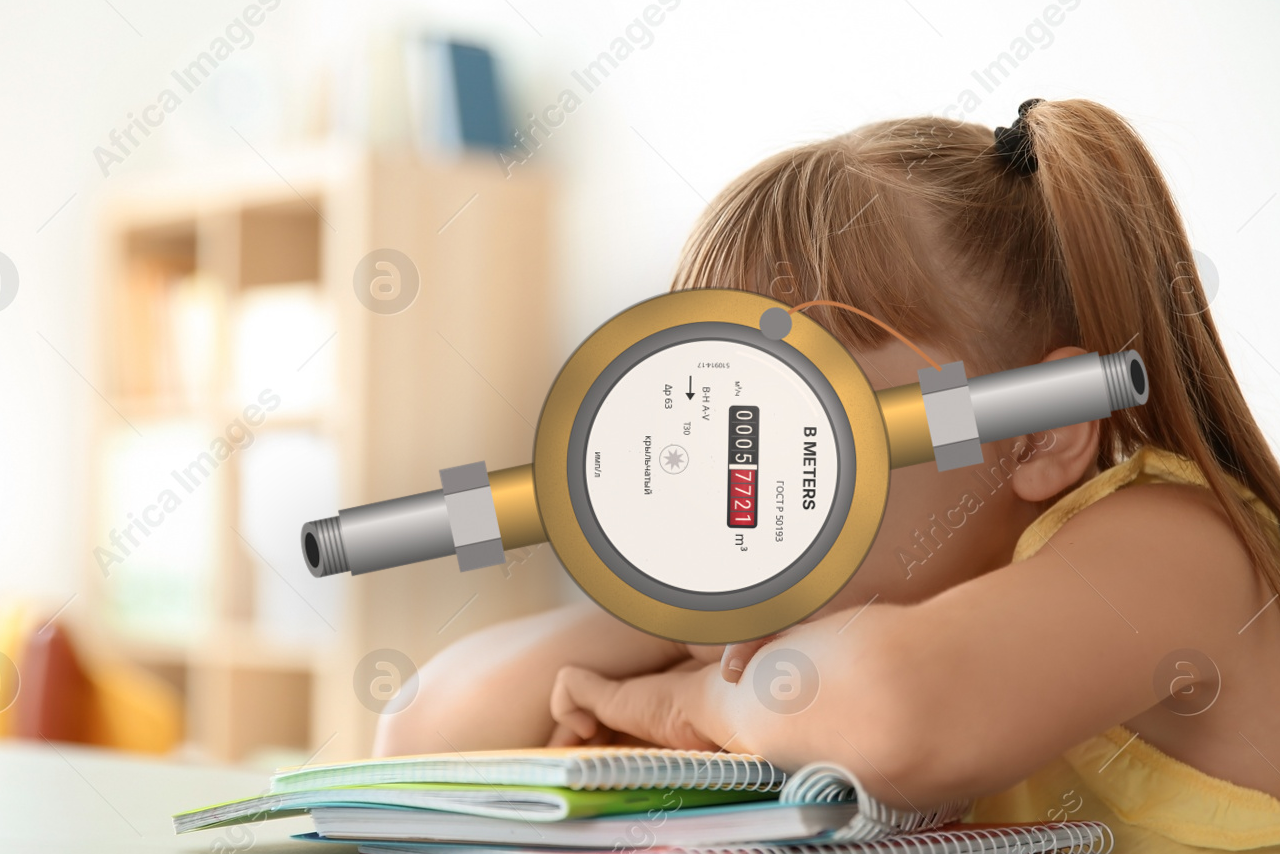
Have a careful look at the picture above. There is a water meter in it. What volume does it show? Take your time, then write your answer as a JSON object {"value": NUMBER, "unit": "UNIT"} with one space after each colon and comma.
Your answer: {"value": 5.7721, "unit": "m³"}
